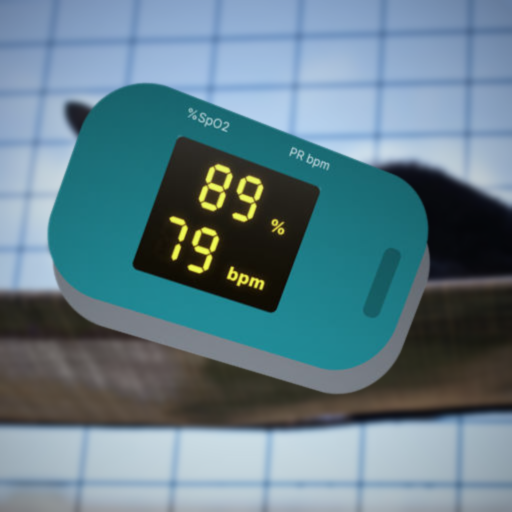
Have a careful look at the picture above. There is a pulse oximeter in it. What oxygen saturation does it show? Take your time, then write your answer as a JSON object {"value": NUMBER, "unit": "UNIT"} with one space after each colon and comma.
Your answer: {"value": 89, "unit": "%"}
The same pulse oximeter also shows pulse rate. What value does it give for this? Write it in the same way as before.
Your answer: {"value": 79, "unit": "bpm"}
